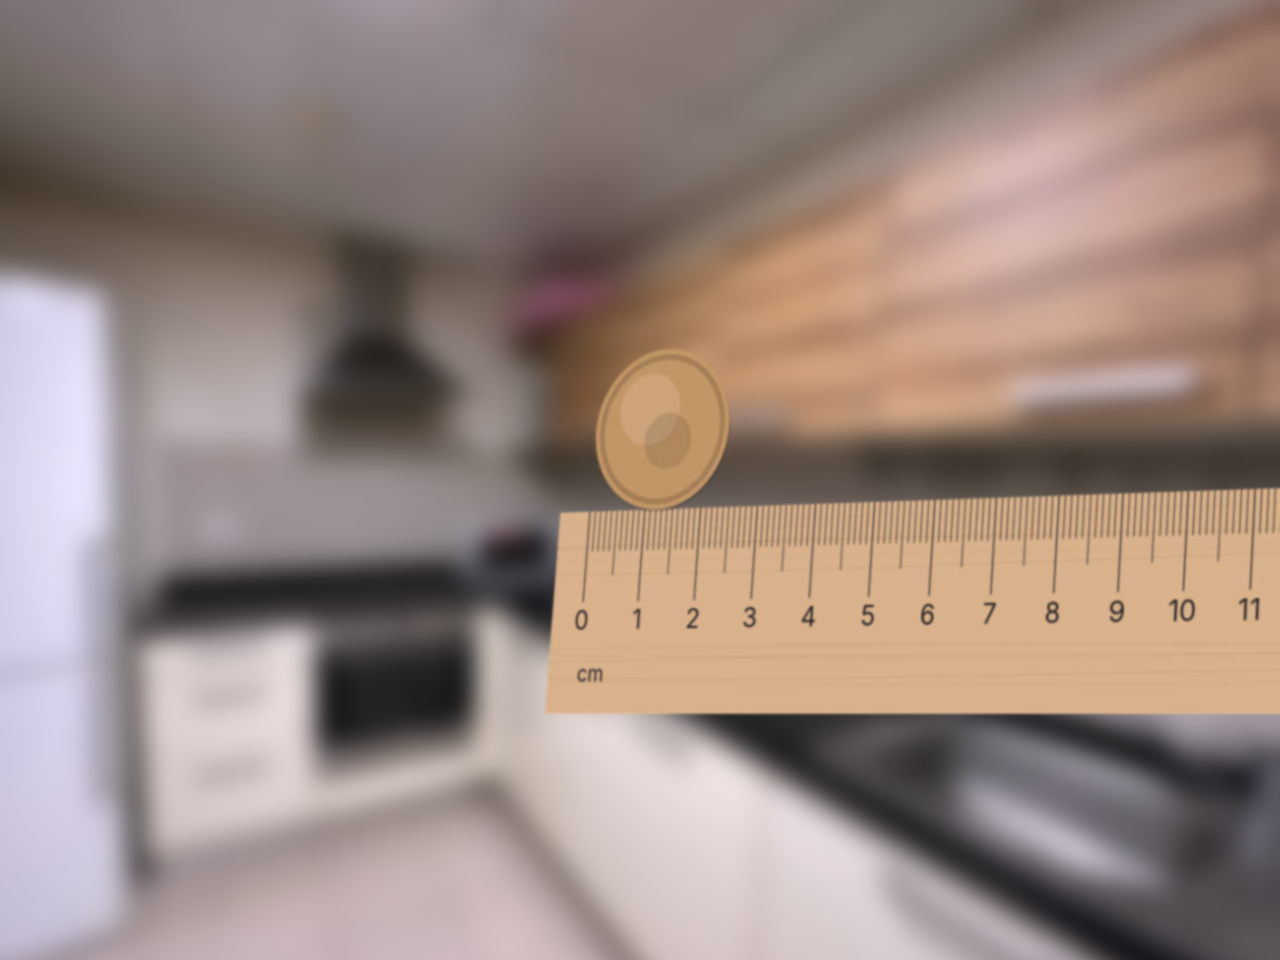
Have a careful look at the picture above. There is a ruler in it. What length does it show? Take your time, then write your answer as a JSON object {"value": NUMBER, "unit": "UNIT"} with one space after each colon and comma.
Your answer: {"value": 2.4, "unit": "cm"}
